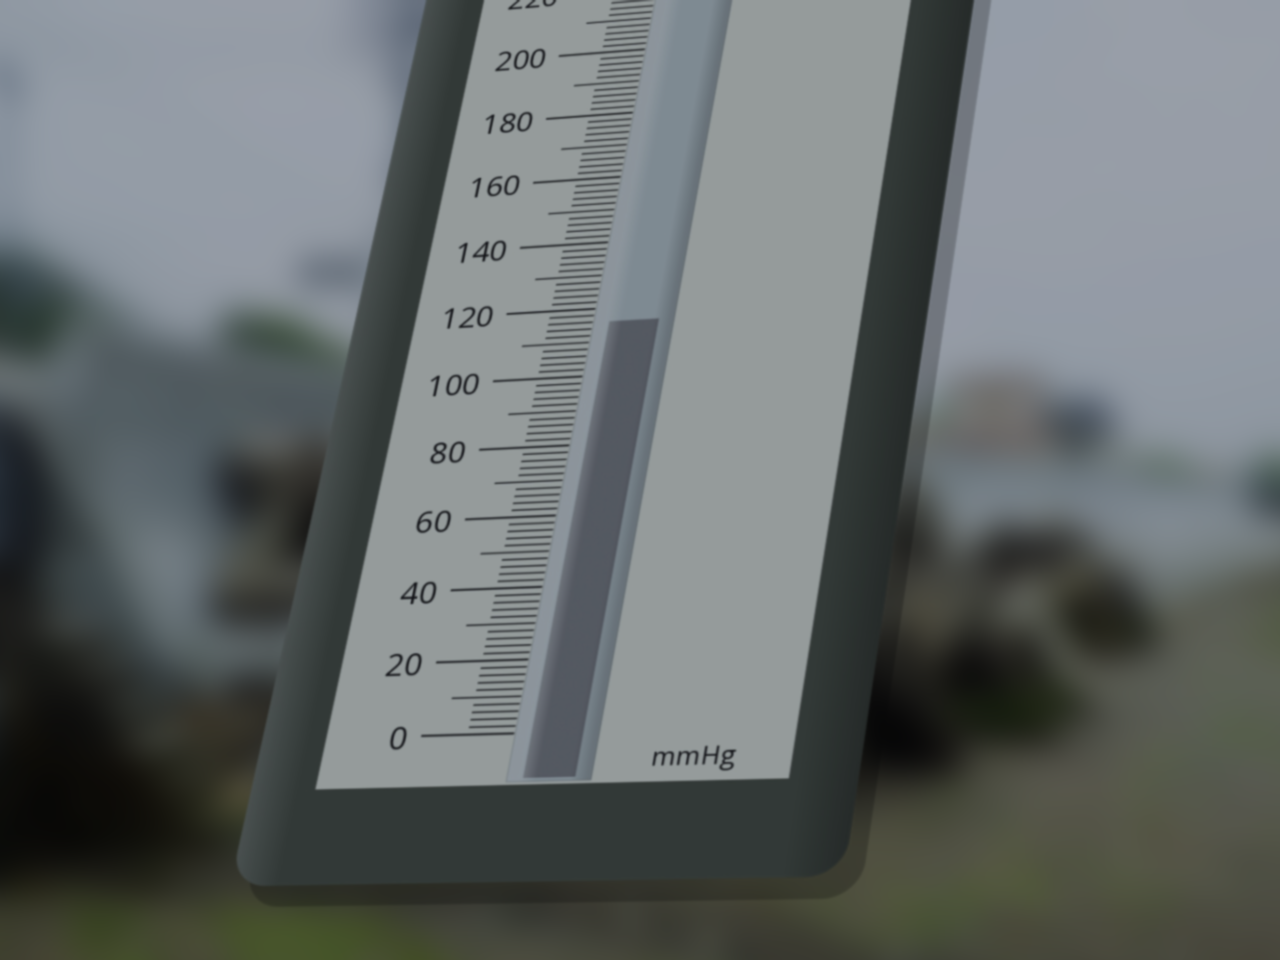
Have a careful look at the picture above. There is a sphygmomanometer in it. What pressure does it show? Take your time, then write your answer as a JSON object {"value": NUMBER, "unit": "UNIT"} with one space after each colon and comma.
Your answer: {"value": 116, "unit": "mmHg"}
